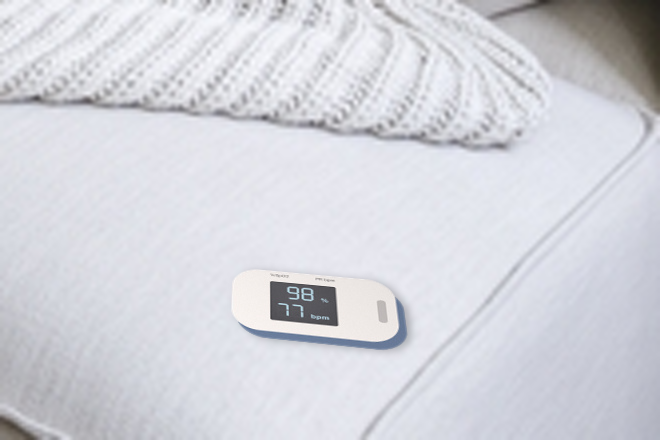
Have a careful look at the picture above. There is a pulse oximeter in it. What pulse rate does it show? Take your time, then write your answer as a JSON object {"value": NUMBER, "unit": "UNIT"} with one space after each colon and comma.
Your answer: {"value": 77, "unit": "bpm"}
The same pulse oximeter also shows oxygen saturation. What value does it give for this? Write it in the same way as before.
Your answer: {"value": 98, "unit": "%"}
